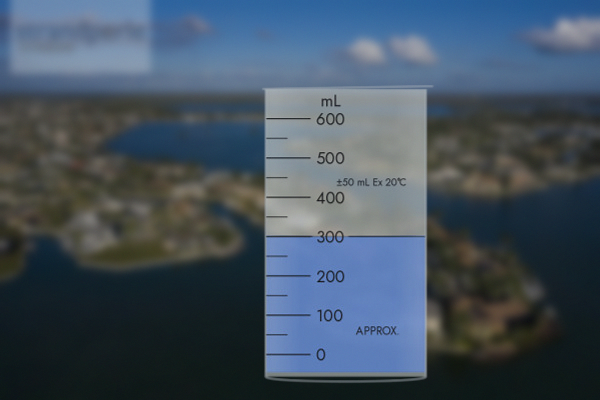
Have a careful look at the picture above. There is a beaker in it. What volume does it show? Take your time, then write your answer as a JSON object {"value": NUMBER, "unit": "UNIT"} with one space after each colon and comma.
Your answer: {"value": 300, "unit": "mL"}
